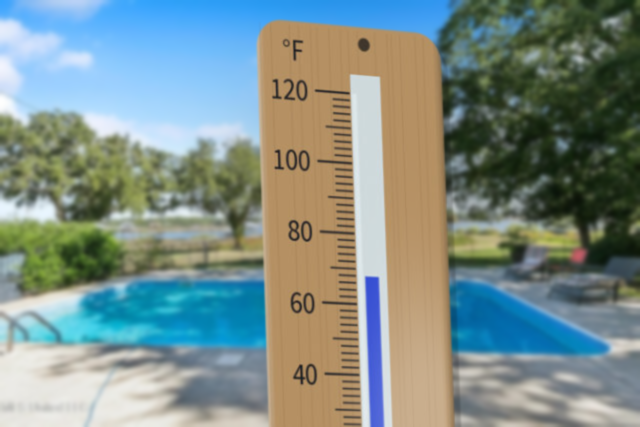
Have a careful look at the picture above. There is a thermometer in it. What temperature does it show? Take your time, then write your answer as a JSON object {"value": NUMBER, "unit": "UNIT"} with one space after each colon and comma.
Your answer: {"value": 68, "unit": "°F"}
